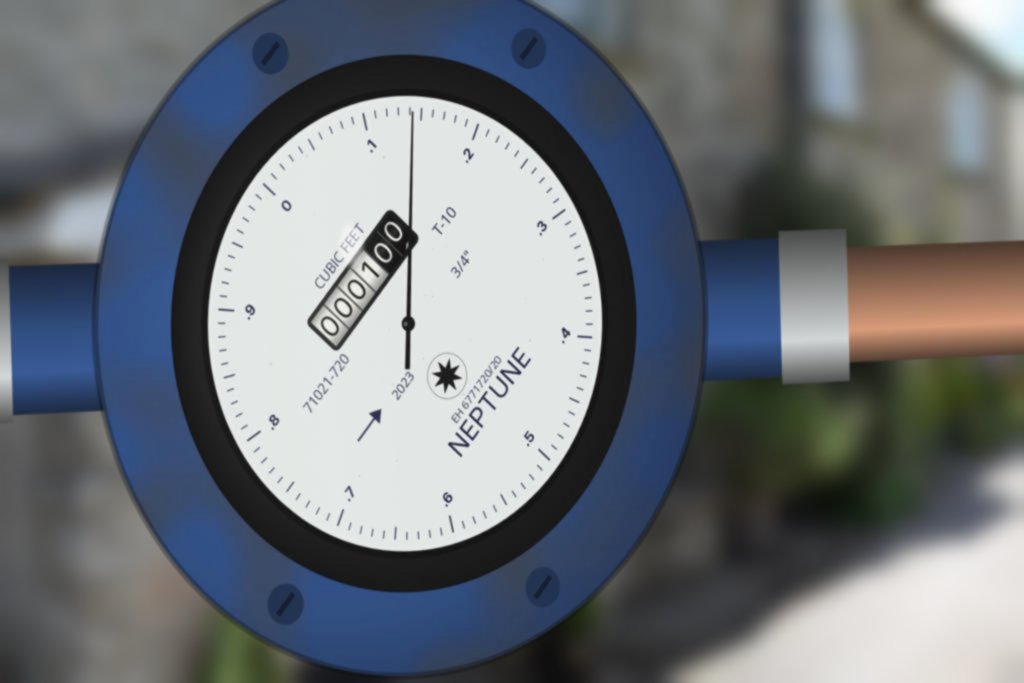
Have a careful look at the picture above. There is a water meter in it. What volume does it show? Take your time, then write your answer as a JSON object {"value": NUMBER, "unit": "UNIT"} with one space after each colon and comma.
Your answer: {"value": 100.14, "unit": "ft³"}
